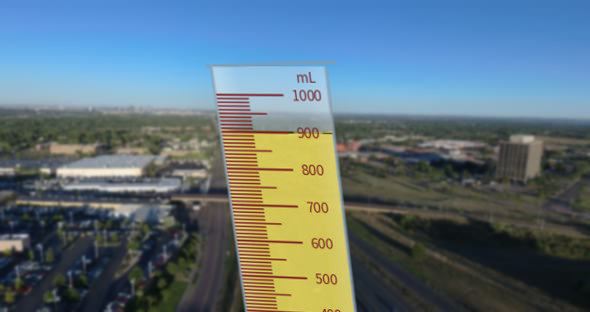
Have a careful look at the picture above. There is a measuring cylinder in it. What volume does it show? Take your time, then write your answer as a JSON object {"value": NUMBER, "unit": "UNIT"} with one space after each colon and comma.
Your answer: {"value": 900, "unit": "mL"}
